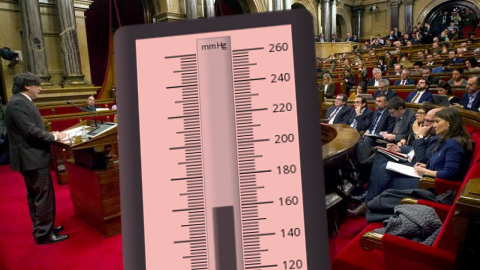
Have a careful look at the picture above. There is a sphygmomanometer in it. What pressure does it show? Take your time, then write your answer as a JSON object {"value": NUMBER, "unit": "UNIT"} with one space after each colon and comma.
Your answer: {"value": 160, "unit": "mmHg"}
